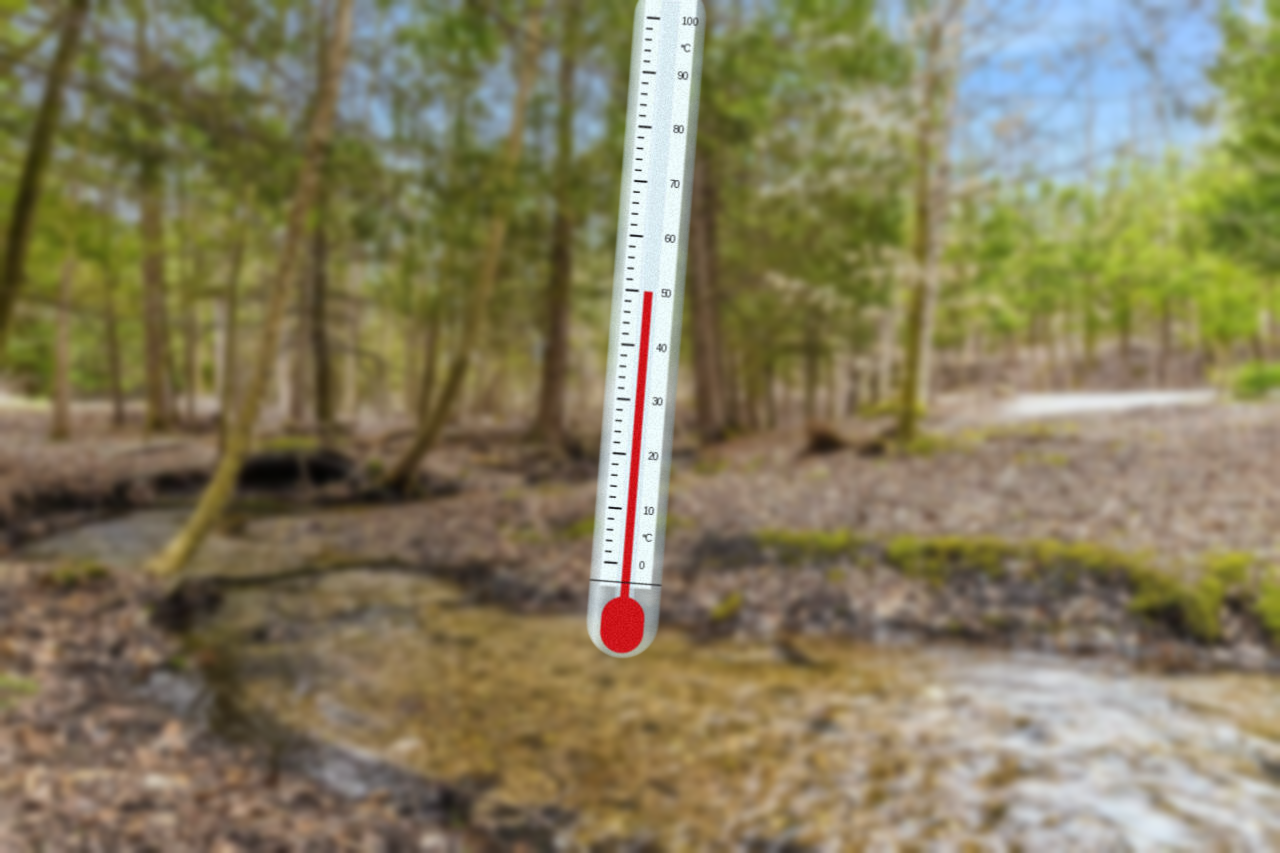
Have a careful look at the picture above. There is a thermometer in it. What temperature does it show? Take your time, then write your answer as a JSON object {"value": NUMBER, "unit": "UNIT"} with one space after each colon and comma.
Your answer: {"value": 50, "unit": "°C"}
